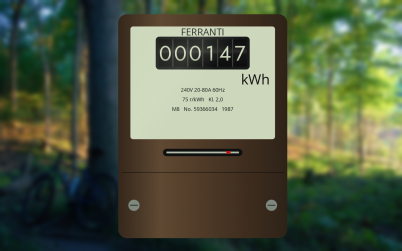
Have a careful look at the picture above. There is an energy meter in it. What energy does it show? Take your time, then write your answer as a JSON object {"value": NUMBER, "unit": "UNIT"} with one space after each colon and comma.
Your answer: {"value": 147, "unit": "kWh"}
